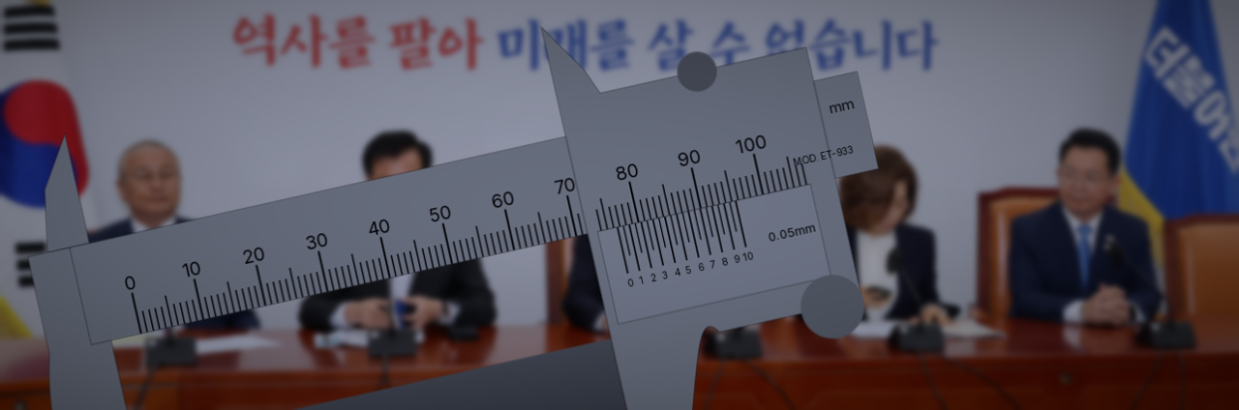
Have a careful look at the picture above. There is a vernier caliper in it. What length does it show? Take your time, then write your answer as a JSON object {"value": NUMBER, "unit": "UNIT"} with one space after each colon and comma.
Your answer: {"value": 76.6, "unit": "mm"}
